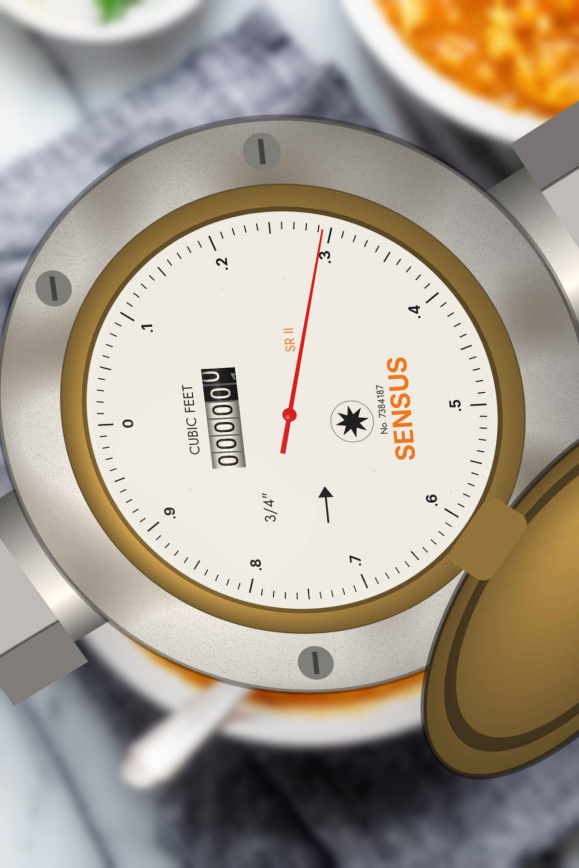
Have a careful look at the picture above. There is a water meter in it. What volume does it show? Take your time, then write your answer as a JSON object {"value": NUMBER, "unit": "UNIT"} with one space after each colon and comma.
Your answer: {"value": 0.29, "unit": "ft³"}
